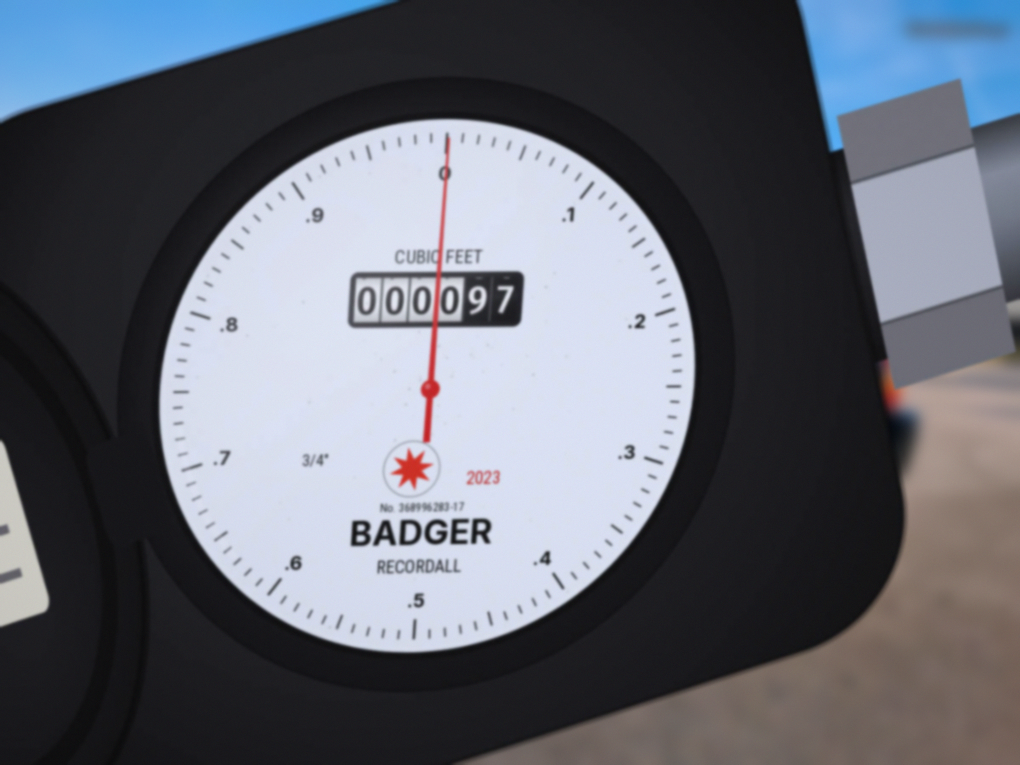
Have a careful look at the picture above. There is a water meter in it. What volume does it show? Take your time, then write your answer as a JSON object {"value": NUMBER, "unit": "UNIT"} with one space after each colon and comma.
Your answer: {"value": 97.00, "unit": "ft³"}
